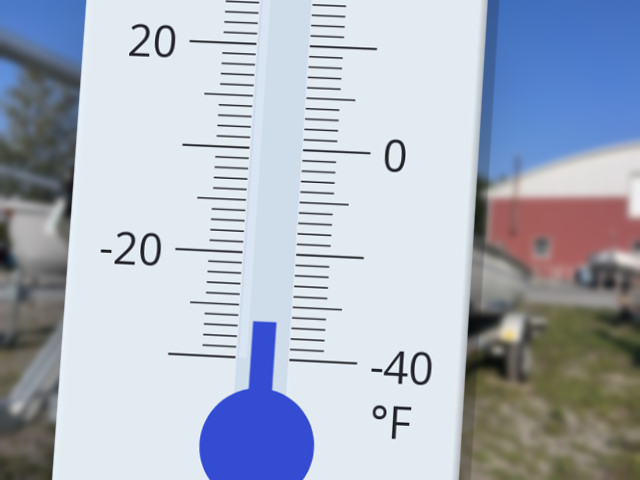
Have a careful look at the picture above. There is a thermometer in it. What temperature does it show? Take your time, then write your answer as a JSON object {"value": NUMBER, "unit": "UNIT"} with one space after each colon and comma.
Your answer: {"value": -33, "unit": "°F"}
